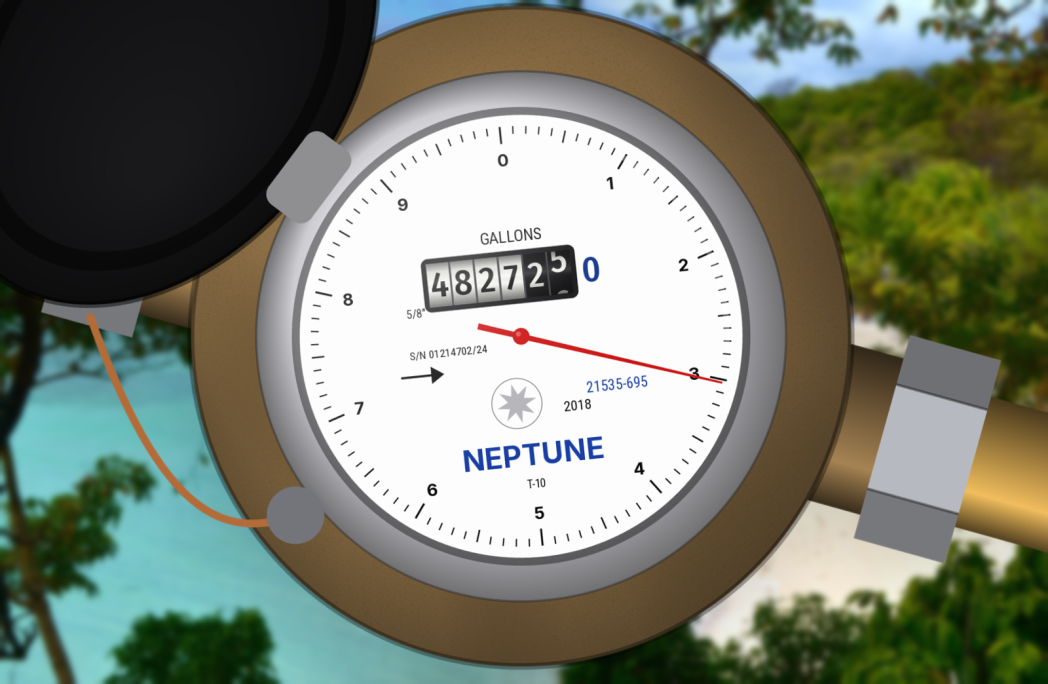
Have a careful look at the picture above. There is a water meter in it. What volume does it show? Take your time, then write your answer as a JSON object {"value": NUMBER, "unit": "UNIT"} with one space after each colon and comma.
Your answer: {"value": 4827253.0, "unit": "gal"}
